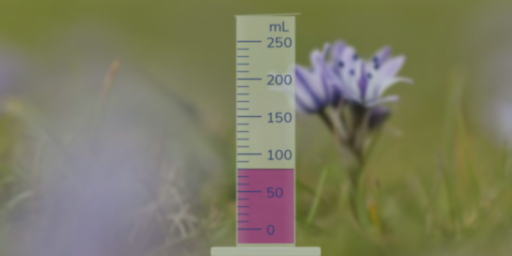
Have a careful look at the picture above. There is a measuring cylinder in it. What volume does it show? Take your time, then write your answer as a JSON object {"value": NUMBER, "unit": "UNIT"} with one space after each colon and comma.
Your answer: {"value": 80, "unit": "mL"}
